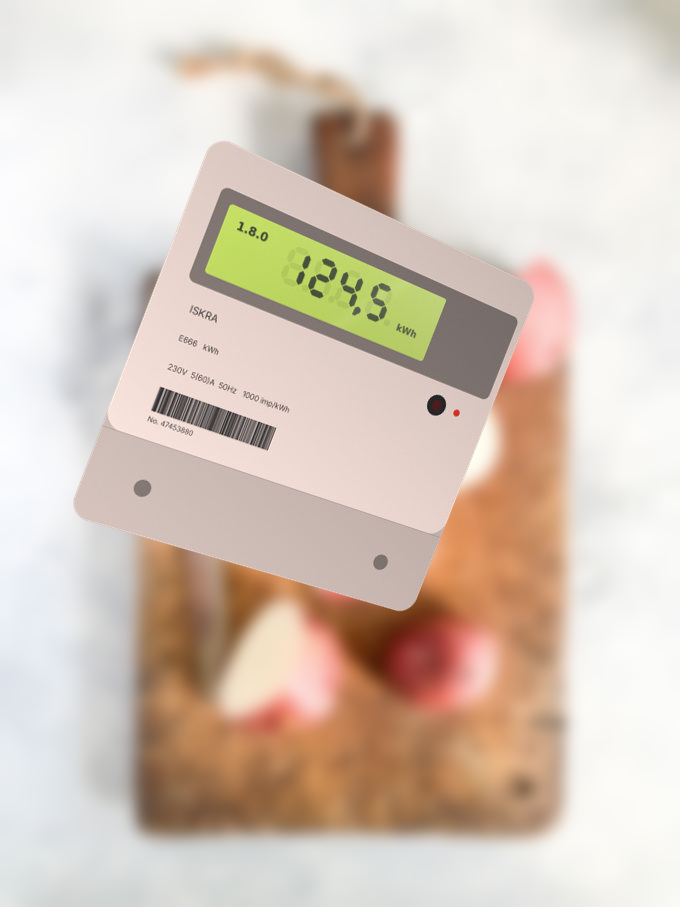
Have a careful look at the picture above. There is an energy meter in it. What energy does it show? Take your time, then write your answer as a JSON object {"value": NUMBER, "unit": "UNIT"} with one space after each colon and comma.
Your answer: {"value": 124.5, "unit": "kWh"}
